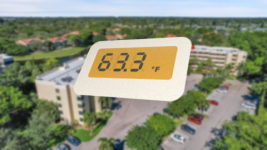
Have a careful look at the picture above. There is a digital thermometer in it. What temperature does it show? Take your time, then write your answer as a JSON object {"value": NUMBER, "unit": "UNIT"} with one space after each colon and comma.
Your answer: {"value": 63.3, "unit": "°F"}
